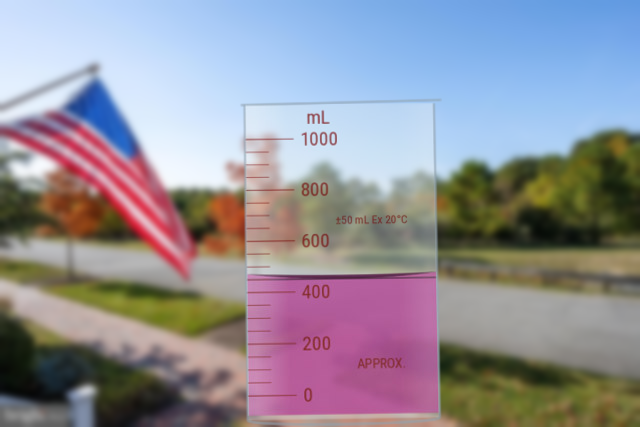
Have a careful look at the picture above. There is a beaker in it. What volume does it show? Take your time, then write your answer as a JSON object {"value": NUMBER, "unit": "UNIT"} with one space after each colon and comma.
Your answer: {"value": 450, "unit": "mL"}
